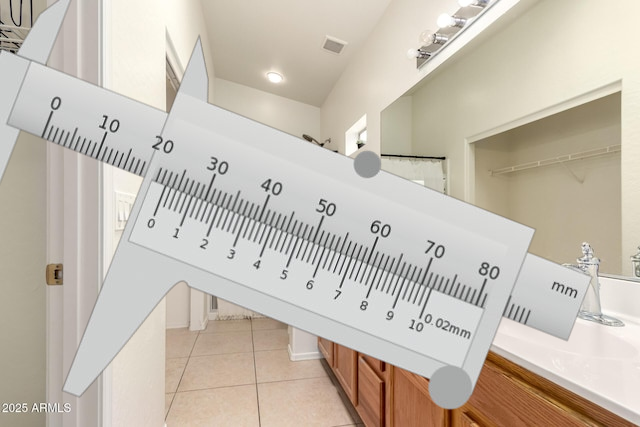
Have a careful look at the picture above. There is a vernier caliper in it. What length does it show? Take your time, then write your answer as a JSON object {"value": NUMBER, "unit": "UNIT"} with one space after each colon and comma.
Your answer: {"value": 22.8, "unit": "mm"}
